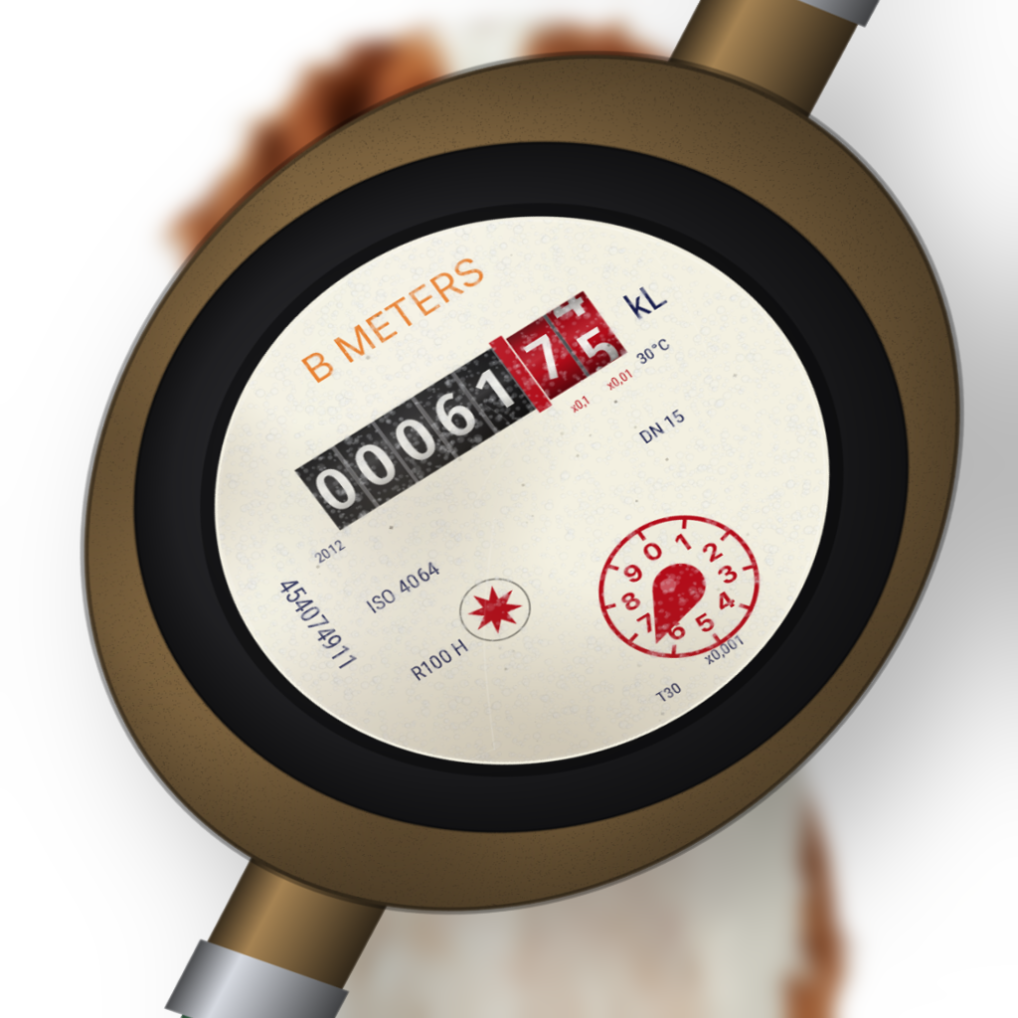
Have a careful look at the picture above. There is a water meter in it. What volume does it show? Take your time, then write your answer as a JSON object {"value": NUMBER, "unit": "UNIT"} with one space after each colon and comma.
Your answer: {"value": 61.746, "unit": "kL"}
